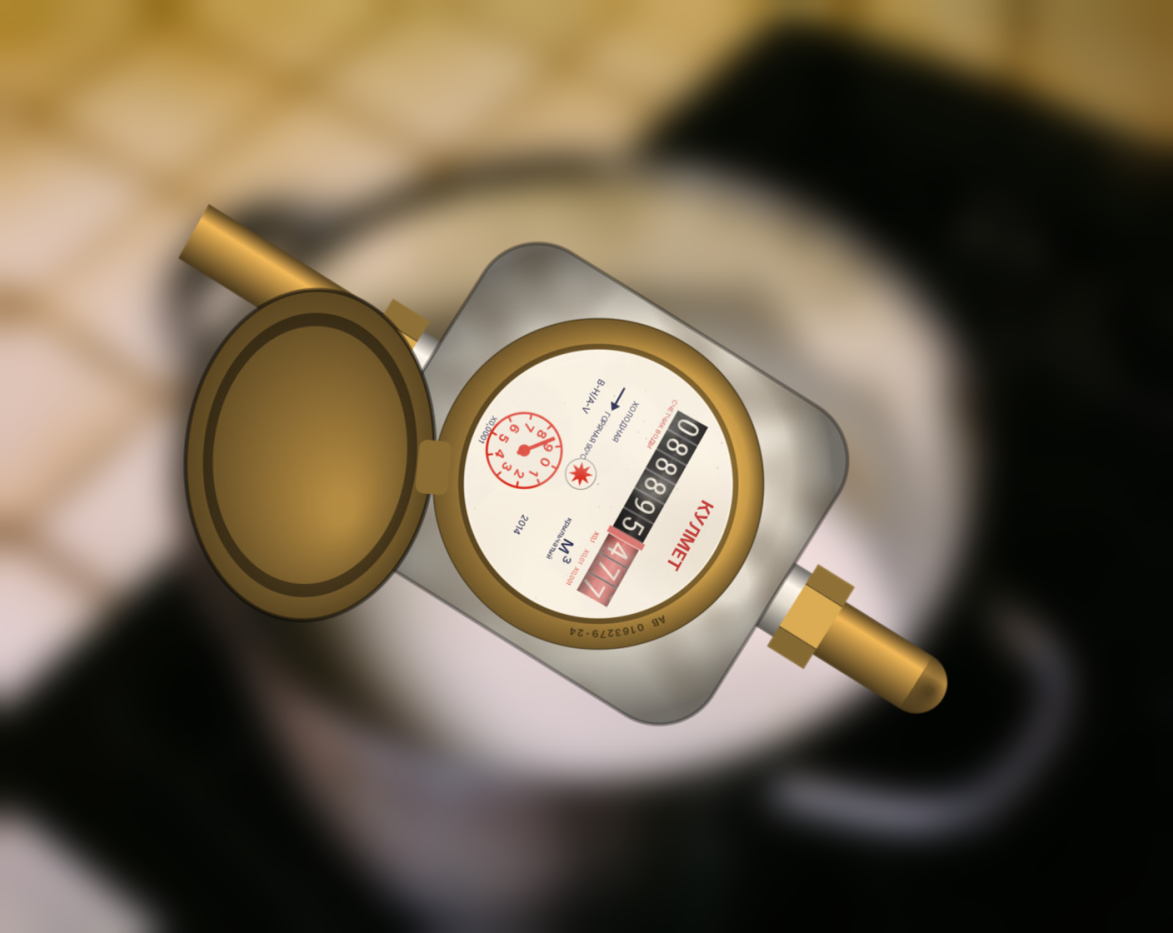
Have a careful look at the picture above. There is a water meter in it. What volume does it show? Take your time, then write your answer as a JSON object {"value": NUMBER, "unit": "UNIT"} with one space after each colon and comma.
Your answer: {"value": 88895.4768, "unit": "m³"}
